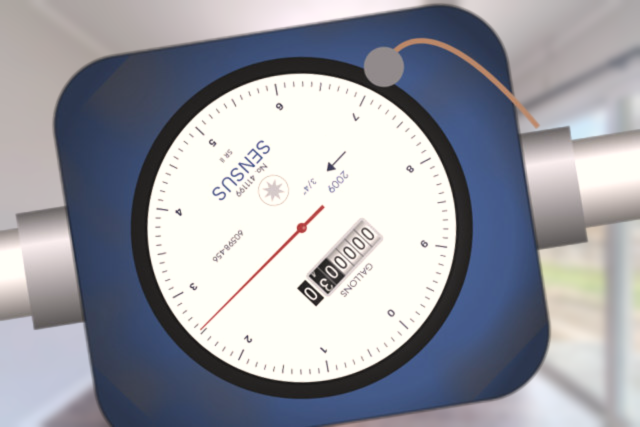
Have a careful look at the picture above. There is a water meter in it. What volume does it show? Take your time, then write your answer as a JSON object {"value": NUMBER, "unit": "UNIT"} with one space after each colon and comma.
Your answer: {"value": 32.5, "unit": "gal"}
